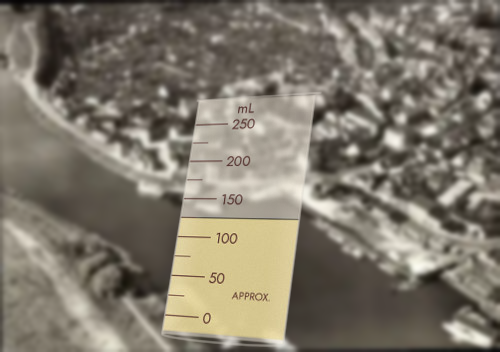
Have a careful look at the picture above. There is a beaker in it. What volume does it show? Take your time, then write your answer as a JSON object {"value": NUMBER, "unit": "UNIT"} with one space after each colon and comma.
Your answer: {"value": 125, "unit": "mL"}
